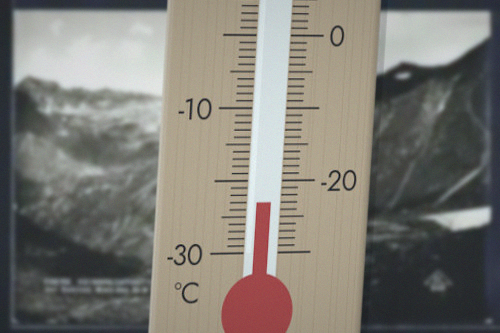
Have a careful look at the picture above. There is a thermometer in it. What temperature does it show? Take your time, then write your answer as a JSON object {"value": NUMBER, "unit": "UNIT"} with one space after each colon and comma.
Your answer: {"value": -23, "unit": "°C"}
